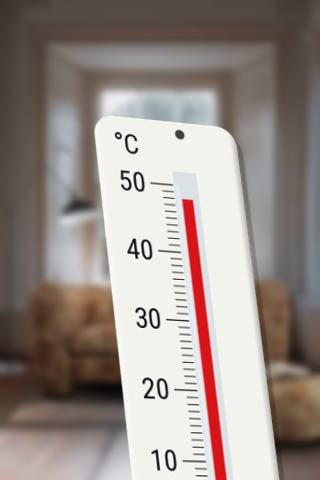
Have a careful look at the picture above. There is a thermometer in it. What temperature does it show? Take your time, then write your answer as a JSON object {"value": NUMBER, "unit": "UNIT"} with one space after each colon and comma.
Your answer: {"value": 48, "unit": "°C"}
